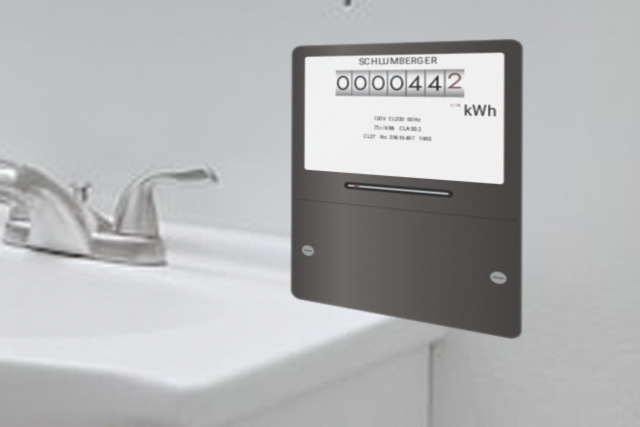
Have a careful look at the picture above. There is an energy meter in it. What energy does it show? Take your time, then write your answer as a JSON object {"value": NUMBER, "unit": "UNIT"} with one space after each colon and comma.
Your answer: {"value": 44.2, "unit": "kWh"}
